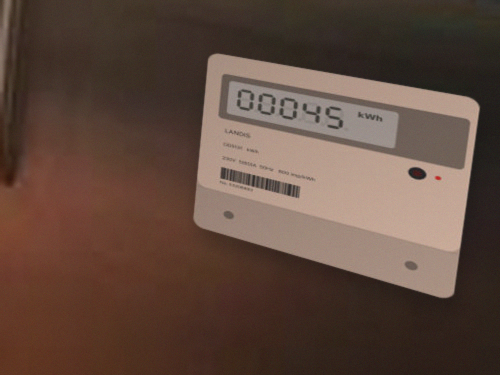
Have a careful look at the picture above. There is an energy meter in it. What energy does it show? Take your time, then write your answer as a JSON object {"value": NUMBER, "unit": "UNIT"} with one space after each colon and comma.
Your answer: {"value": 45, "unit": "kWh"}
